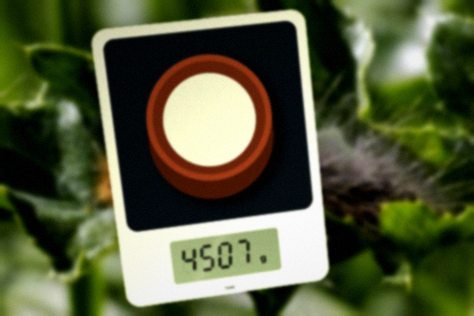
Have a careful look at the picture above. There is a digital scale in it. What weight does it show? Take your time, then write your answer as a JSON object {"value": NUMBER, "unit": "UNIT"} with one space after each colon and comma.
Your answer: {"value": 4507, "unit": "g"}
